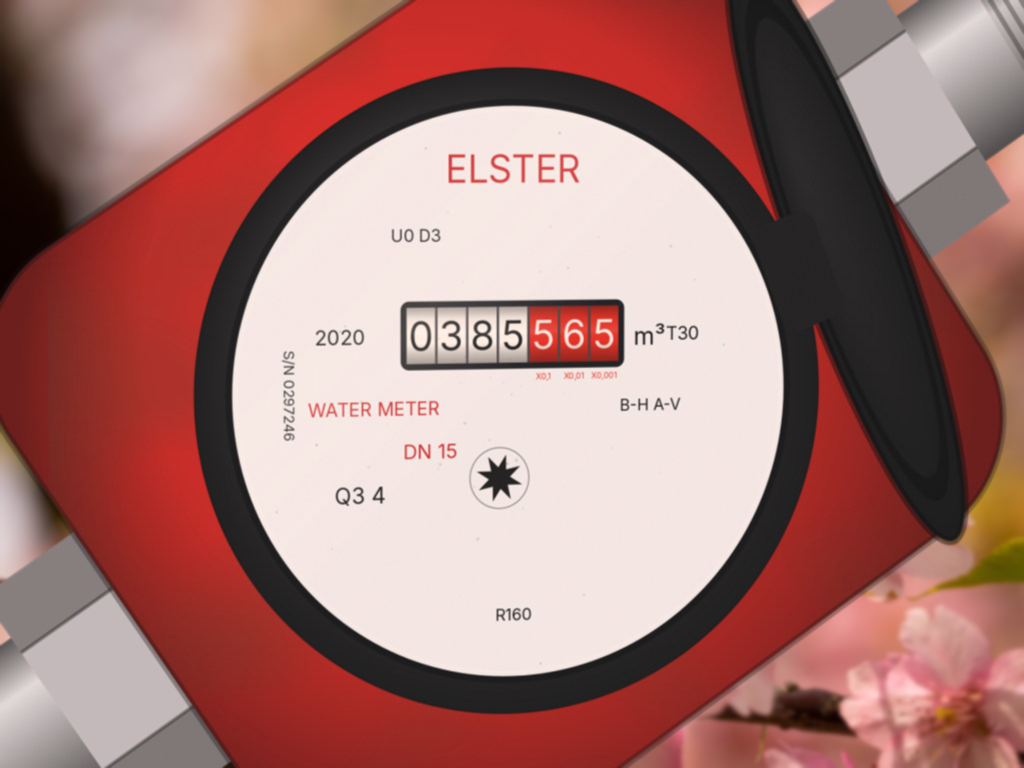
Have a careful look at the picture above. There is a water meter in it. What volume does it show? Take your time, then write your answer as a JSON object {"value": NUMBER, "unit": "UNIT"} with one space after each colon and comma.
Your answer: {"value": 385.565, "unit": "m³"}
